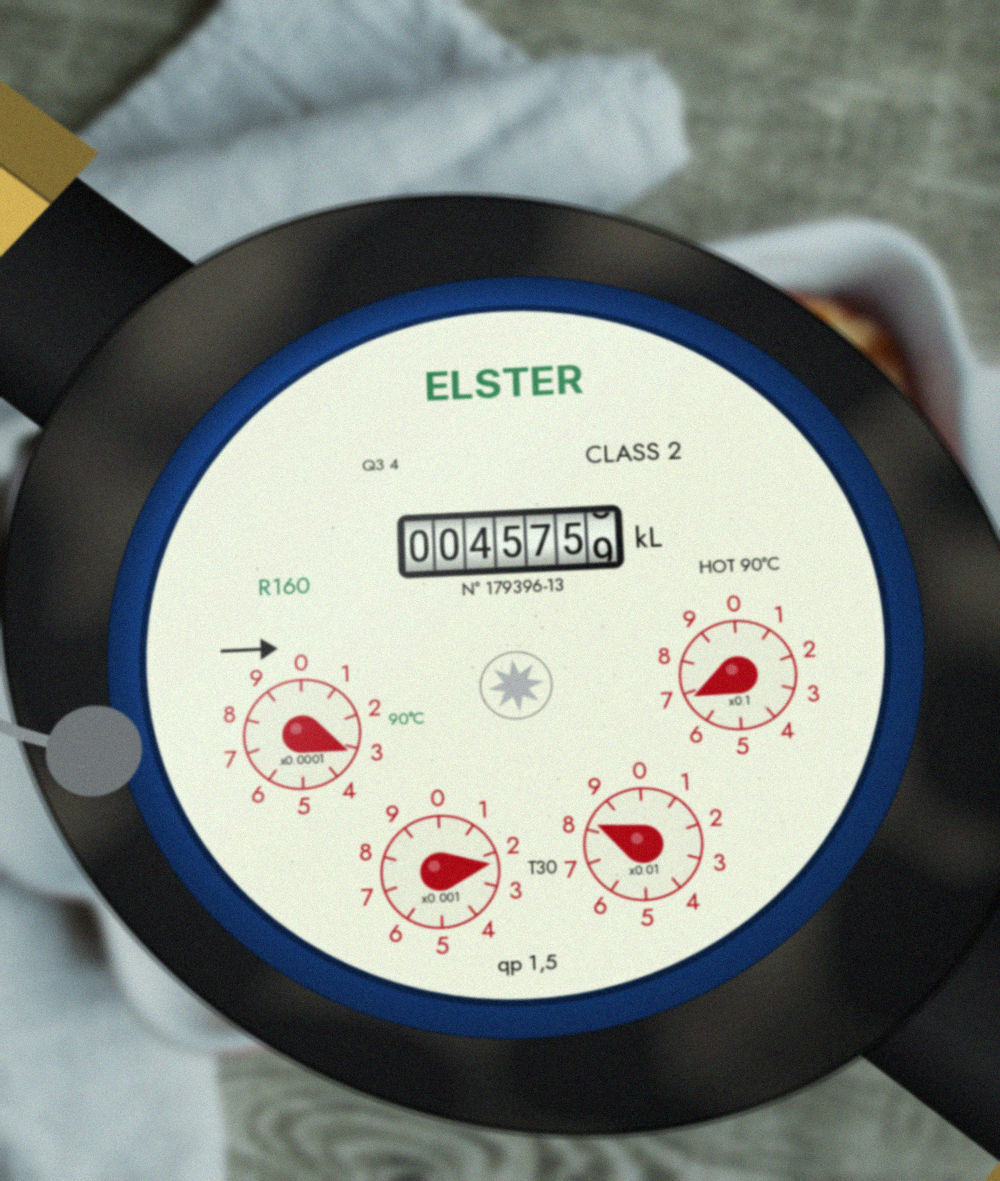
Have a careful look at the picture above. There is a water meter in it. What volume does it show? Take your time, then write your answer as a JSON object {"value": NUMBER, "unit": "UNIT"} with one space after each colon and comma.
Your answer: {"value": 45758.6823, "unit": "kL"}
